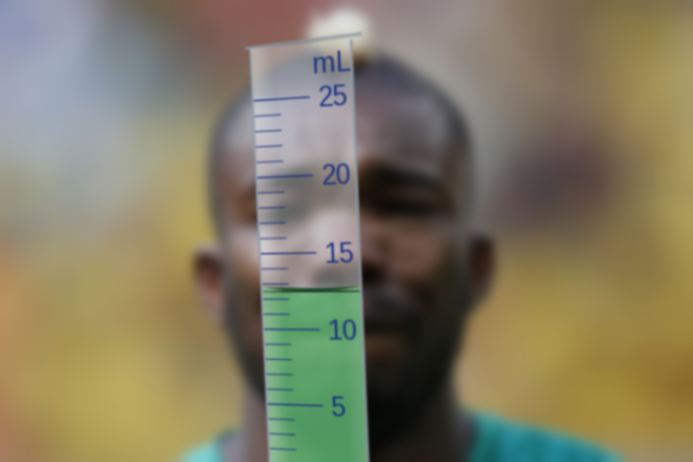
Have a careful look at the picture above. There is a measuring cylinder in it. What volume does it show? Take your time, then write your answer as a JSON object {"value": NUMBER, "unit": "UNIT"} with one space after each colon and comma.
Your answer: {"value": 12.5, "unit": "mL"}
